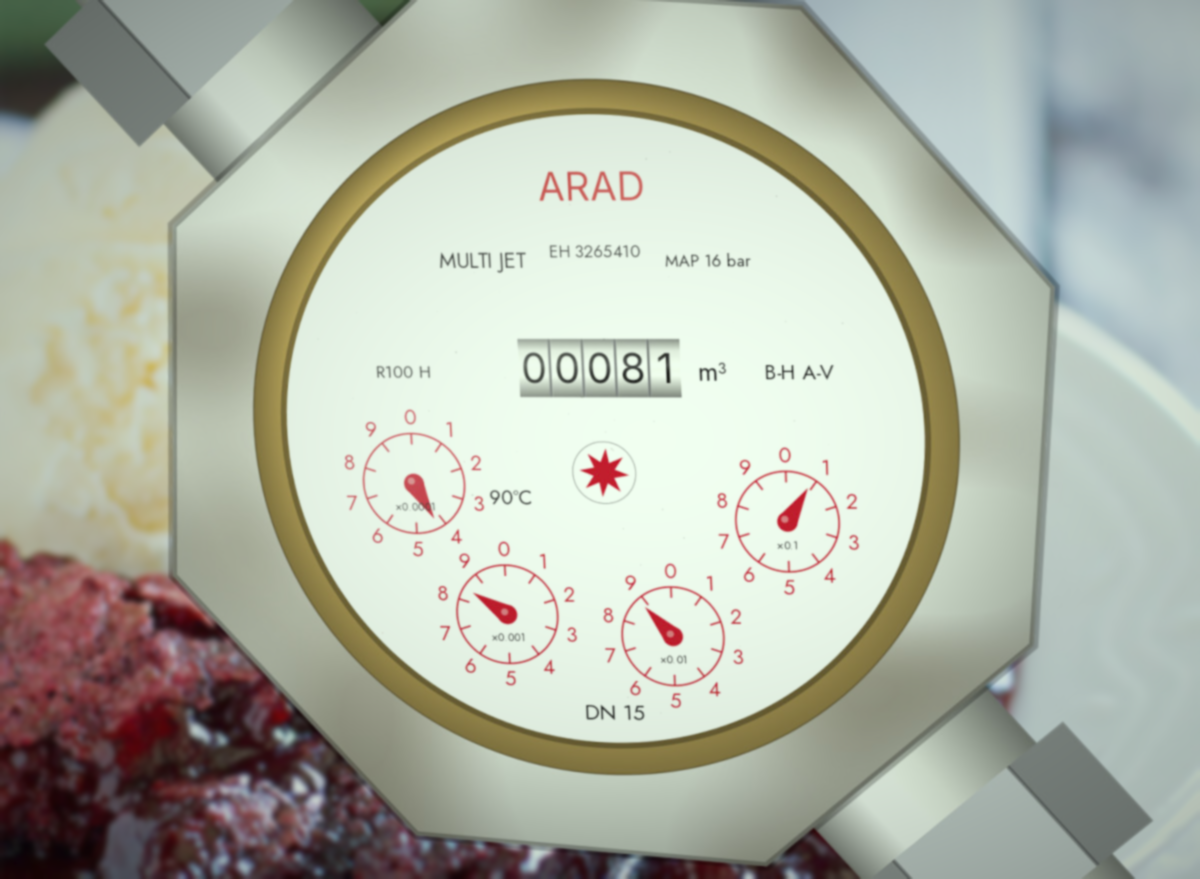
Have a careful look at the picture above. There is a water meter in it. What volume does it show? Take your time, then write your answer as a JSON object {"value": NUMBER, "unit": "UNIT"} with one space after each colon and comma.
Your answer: {"value": 81.0884, "unit": "m³"}
